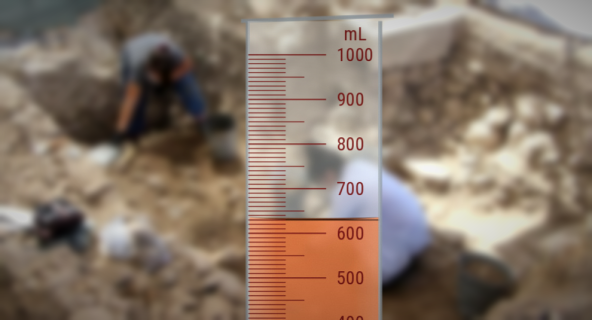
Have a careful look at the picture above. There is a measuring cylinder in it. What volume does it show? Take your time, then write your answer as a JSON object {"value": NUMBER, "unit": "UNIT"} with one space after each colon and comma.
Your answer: {"value": 630, "unit": "mL"}
